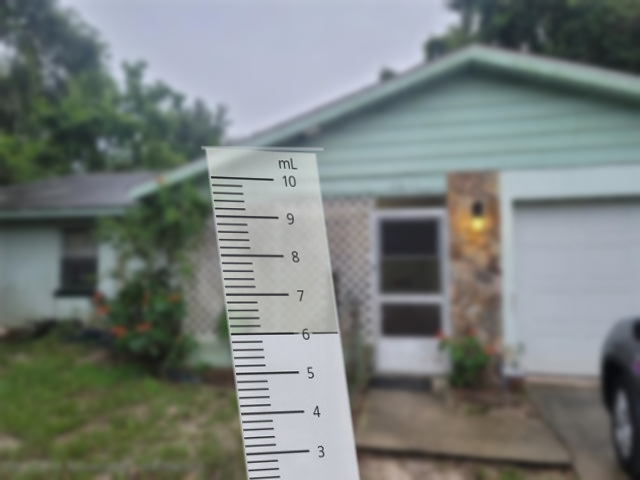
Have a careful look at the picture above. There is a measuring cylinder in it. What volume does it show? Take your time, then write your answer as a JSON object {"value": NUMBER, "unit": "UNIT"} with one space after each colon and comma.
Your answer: {"value": 6, "unit": "mL"}
